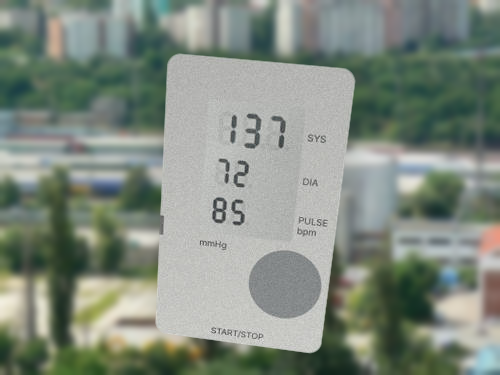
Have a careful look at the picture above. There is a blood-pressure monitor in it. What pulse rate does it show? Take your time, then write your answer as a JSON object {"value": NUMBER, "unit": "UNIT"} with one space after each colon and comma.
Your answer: {"value": 85, "unit": "bpm"}
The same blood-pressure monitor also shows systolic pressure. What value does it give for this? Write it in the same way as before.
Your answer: {"value": 137, "unit": "mmHg"}
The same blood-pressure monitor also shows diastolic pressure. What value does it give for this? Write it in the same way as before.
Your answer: {"value": 72, "unit": "mmHg"}
